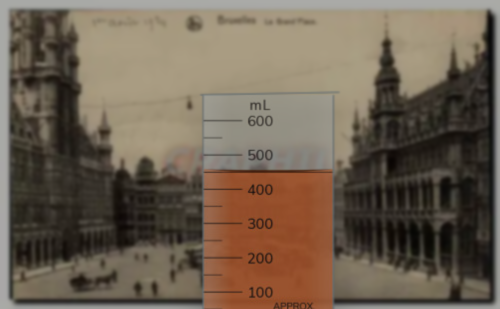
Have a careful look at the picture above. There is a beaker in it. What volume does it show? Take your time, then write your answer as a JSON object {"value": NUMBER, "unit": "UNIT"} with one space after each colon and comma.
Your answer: {"value": 450, "unit": "mL"}
